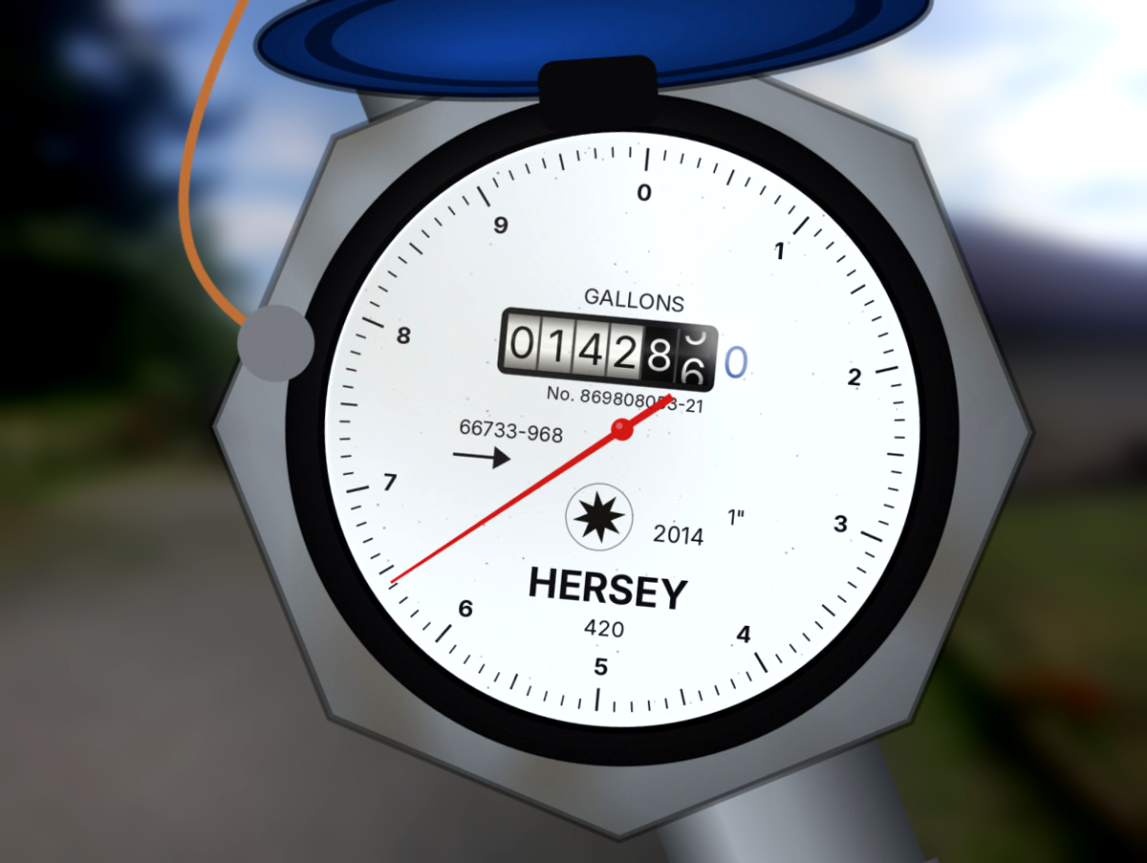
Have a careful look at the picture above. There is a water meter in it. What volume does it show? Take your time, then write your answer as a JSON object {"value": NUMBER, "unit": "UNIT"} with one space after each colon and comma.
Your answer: {"value": 142856.4, "unit": "gal"}
